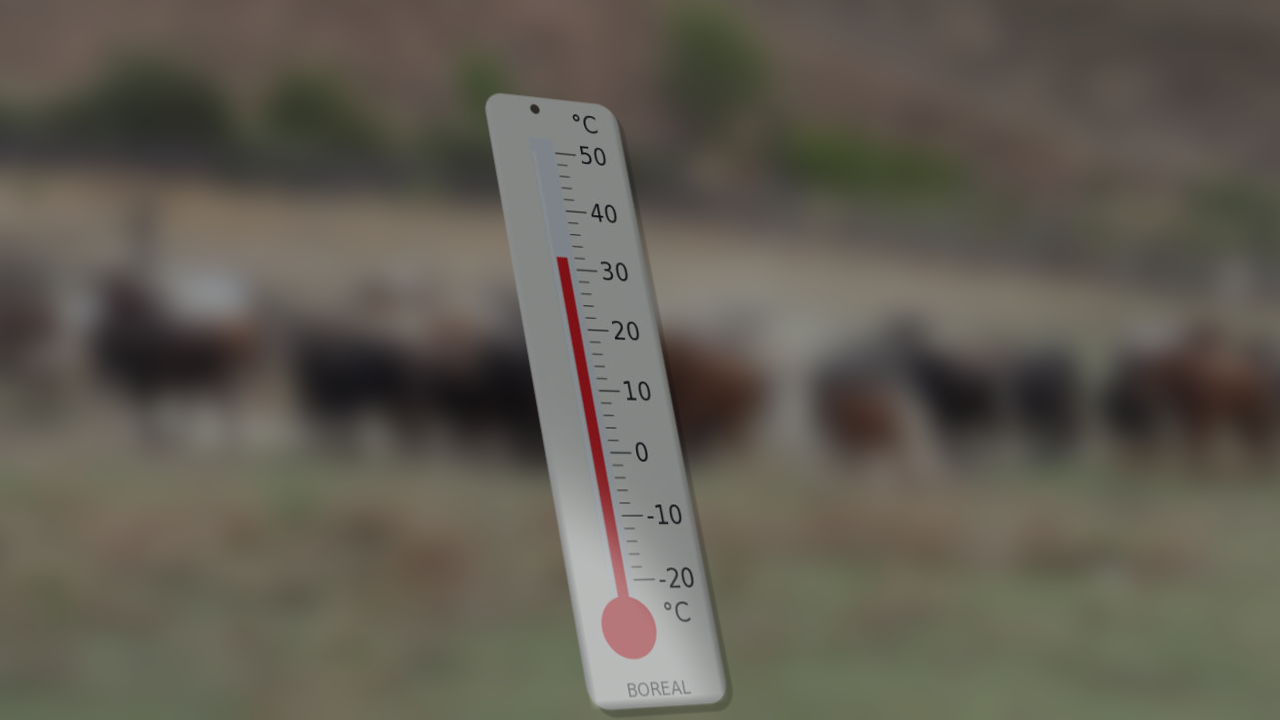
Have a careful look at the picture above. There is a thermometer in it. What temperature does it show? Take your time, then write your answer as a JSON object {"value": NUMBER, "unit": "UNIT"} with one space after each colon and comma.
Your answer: {"value": 32, "unit": "°C"}
